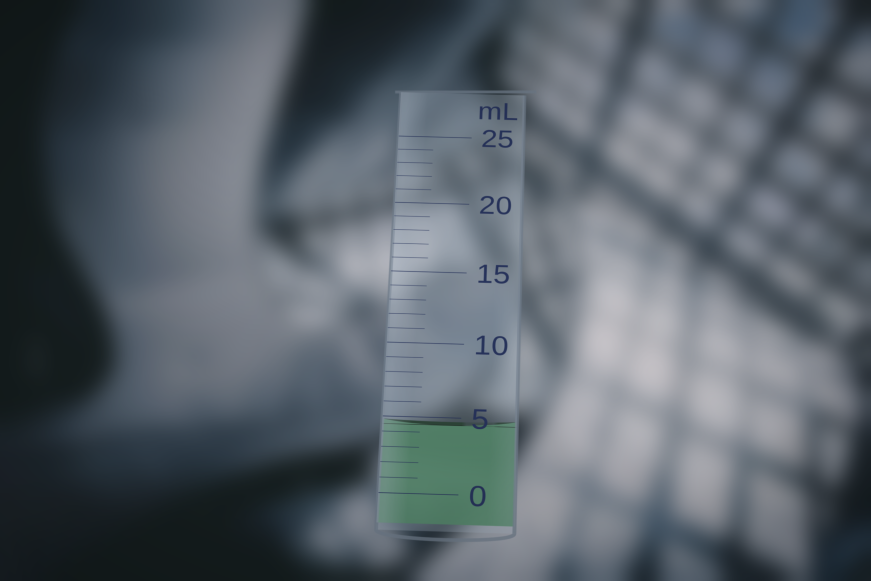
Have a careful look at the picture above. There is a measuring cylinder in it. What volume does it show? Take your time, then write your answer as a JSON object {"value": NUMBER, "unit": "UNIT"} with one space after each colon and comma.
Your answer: {"value": 4.5, "unit": "mL"}
